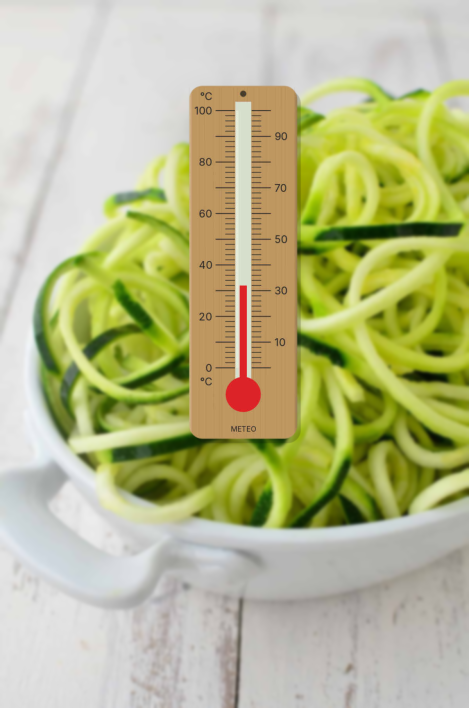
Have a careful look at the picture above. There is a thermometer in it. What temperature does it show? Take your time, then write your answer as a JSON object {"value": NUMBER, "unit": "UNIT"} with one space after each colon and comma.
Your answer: {"value": 32, "unit": "°C"}
